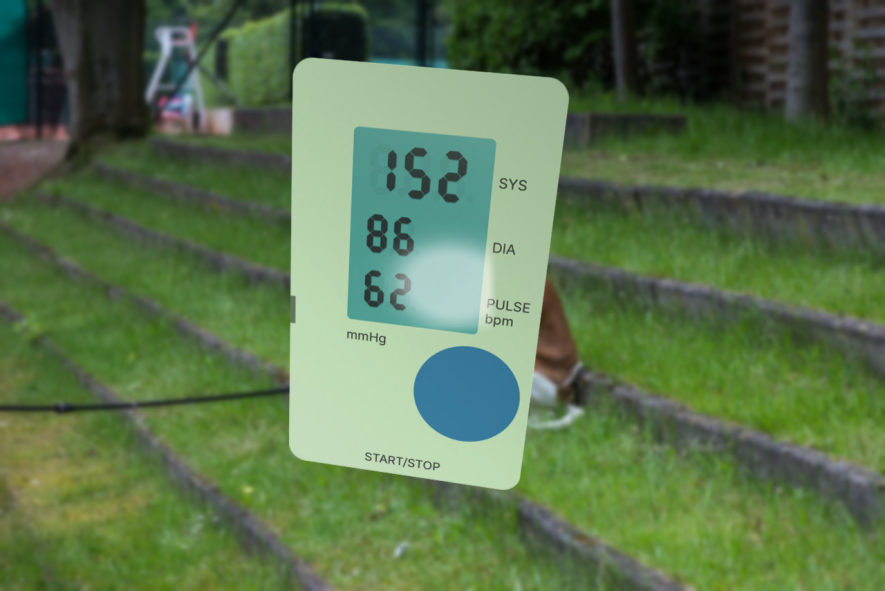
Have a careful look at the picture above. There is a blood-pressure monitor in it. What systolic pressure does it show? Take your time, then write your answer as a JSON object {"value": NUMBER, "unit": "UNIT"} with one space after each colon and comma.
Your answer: {"value": 152, "unit": "mmHg"}
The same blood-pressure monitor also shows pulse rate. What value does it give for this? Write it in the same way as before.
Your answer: {"value": 62, "unit": "bpm"}
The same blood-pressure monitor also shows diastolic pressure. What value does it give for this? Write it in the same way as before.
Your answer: {"value": 86, "unit": "mmHg"}
